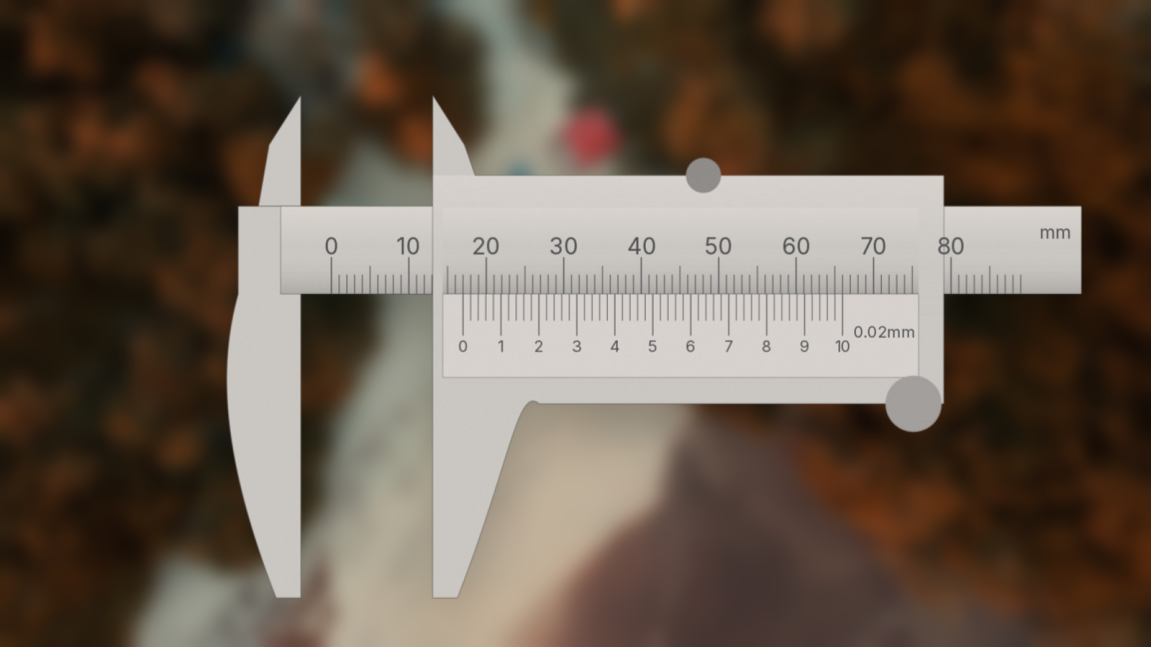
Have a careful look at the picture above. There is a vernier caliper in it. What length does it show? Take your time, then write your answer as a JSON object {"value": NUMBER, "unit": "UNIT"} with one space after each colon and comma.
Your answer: {"value": 17.0, "unit": "mm"}
